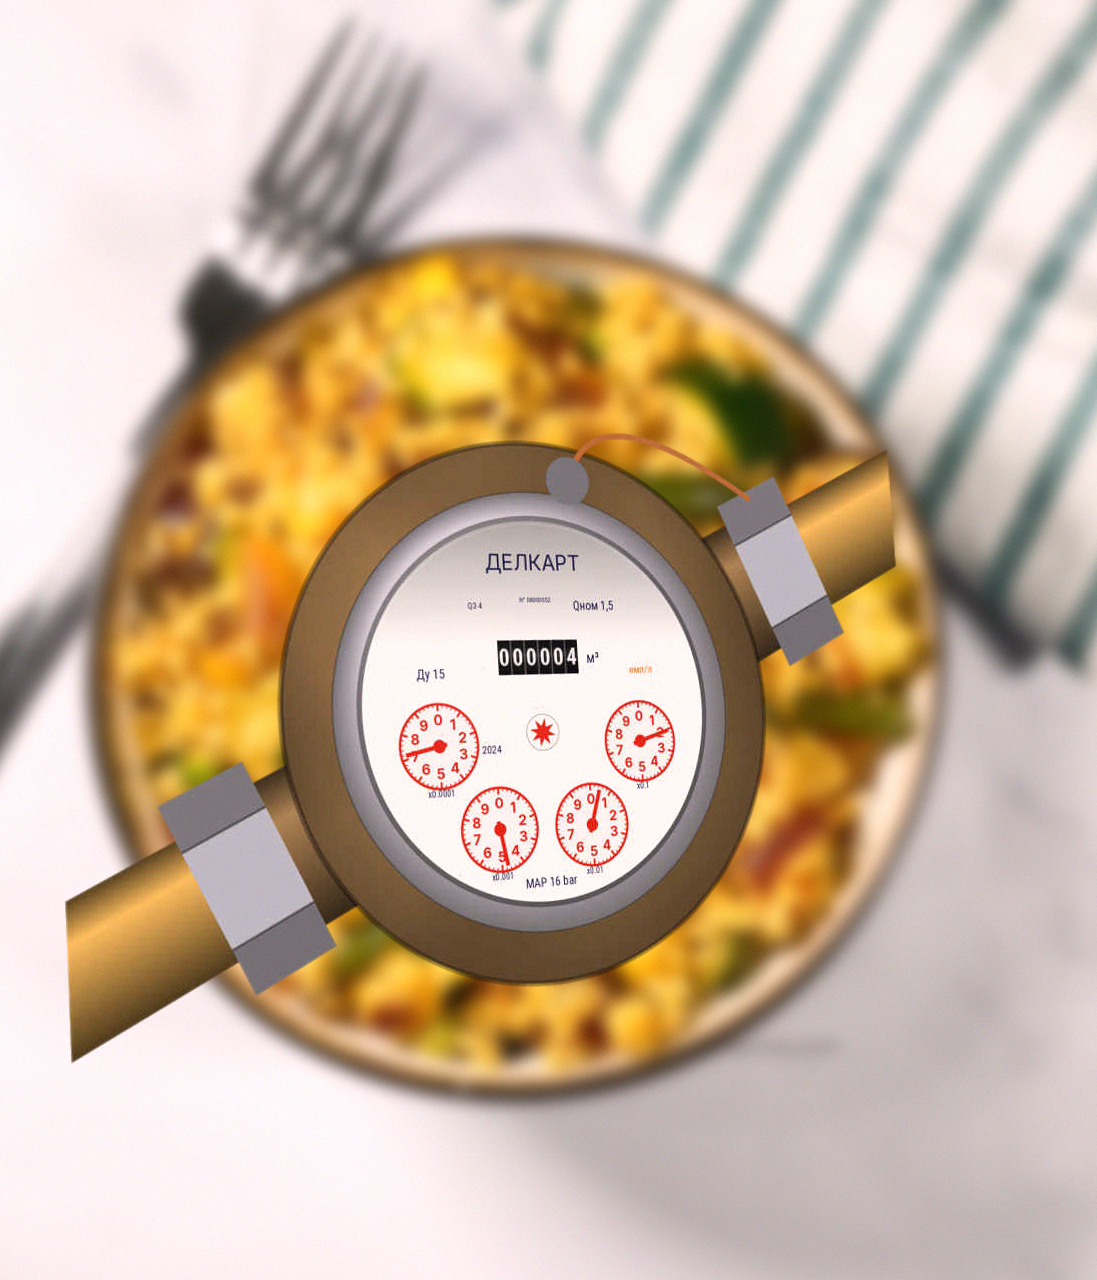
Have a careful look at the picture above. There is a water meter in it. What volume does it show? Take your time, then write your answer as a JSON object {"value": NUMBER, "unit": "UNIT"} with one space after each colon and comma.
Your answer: {"value": 4.2047, "unit": "m³"}
